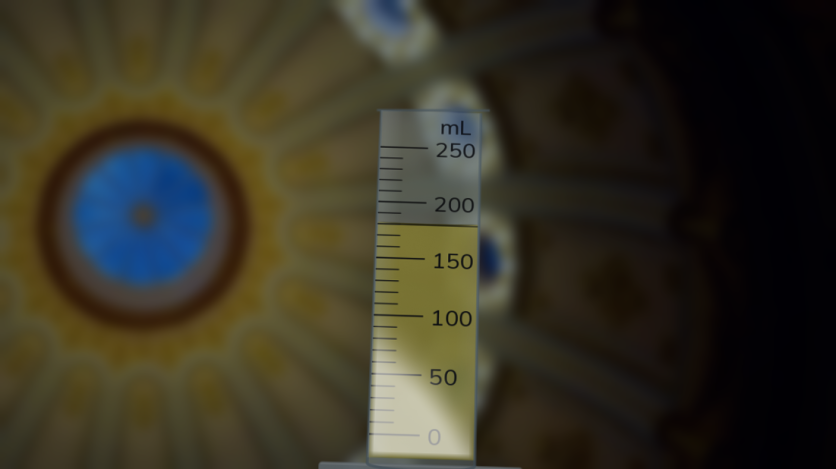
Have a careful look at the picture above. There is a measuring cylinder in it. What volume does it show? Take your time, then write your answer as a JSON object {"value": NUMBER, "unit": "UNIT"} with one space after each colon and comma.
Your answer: {"value": 180, "unit": "mL"}
